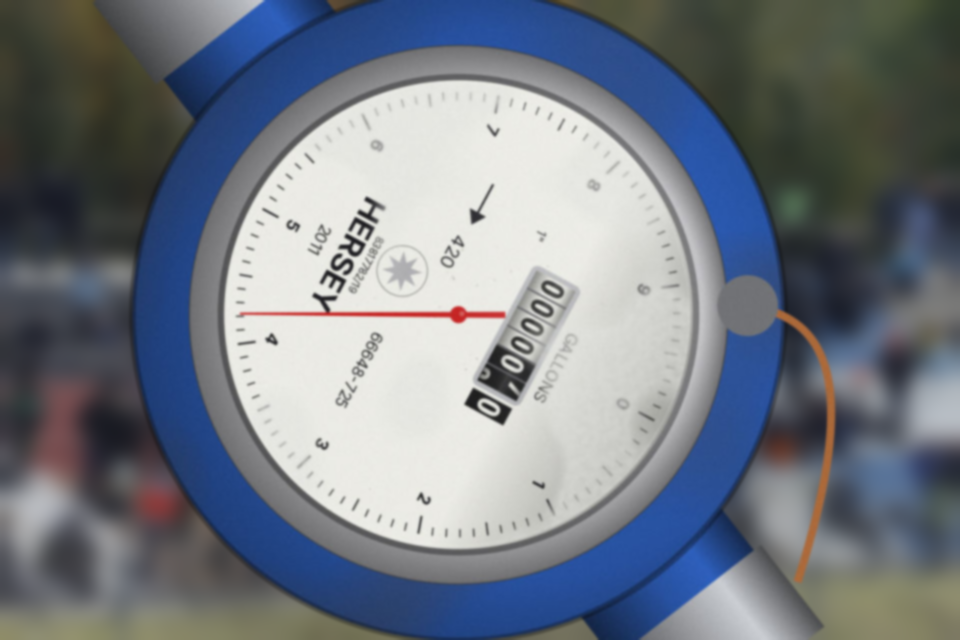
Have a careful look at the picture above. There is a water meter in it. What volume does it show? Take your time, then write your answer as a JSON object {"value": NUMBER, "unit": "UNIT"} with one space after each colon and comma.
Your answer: {"value": 74.2, "unit": "gal"}
